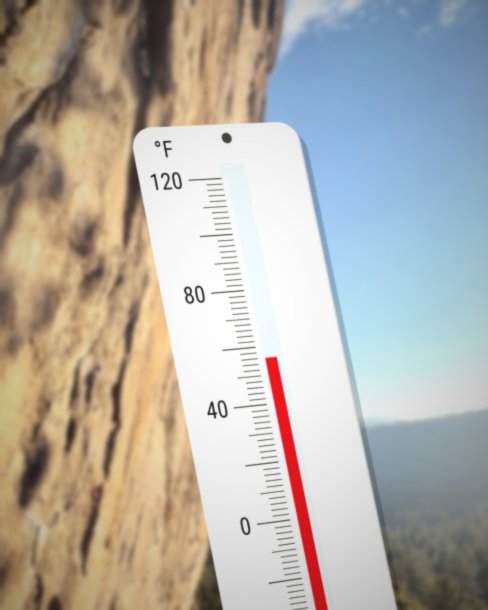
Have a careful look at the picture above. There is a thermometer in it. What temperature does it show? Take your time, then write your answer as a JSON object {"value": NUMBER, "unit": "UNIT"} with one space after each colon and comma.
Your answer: {"value": 56, "unit": "°F"}
